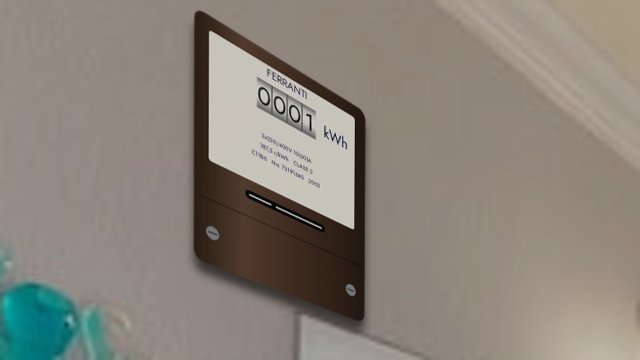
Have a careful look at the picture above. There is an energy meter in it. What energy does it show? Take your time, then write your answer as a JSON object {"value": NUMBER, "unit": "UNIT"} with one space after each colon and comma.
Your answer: {"value": 1, "unit": "kWh"}
